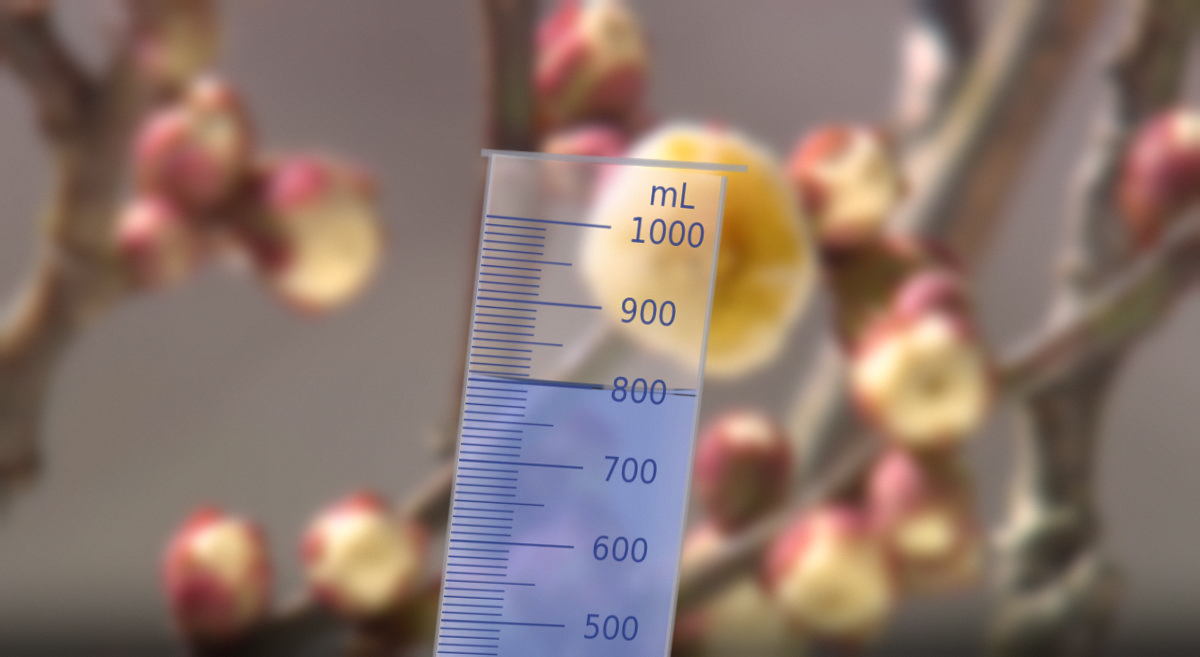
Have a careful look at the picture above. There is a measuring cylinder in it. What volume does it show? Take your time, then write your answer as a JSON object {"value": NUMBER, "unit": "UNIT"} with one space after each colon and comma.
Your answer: {"value": 800, "unit": "mL"}
